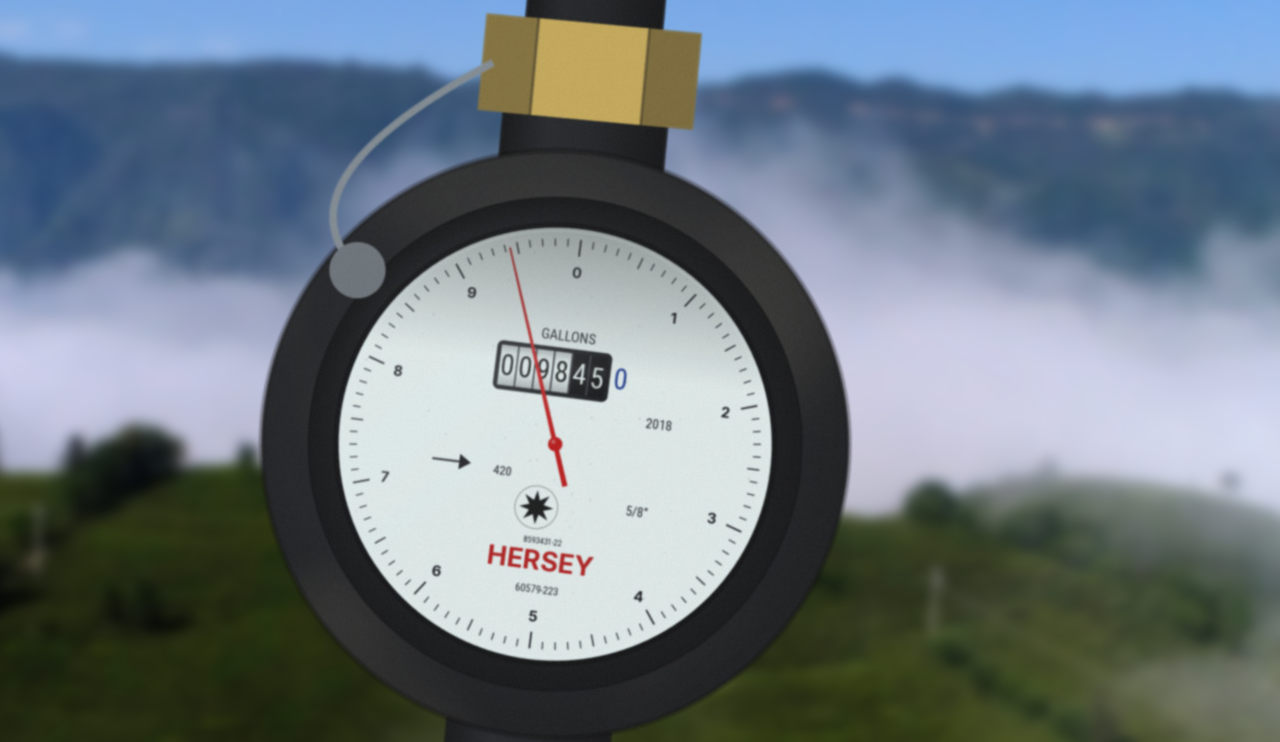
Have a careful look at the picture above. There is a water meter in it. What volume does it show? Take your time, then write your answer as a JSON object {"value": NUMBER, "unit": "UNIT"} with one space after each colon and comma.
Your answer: {"value": 98449.4, "unit": "gal"}
